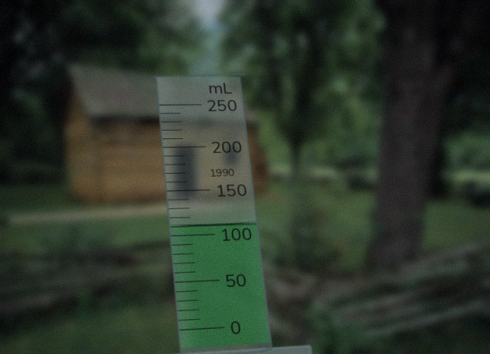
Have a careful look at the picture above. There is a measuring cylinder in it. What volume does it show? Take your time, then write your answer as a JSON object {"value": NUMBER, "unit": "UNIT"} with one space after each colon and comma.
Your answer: {"value": 110, "unit": "mL"}
